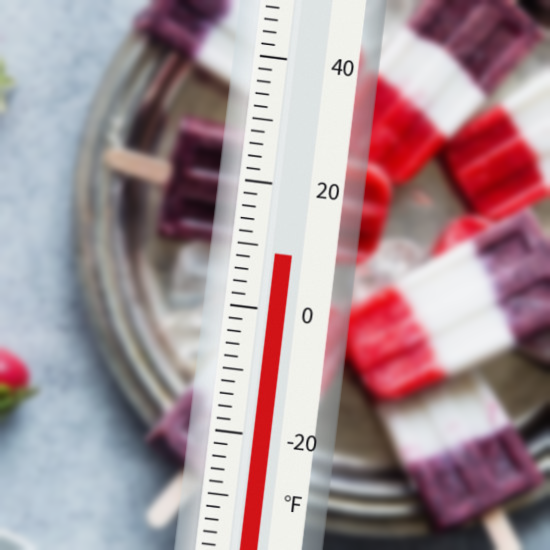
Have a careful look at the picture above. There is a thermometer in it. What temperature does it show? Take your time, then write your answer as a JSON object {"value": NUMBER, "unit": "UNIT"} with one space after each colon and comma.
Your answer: {"value": 9, "unit": "°F"}
